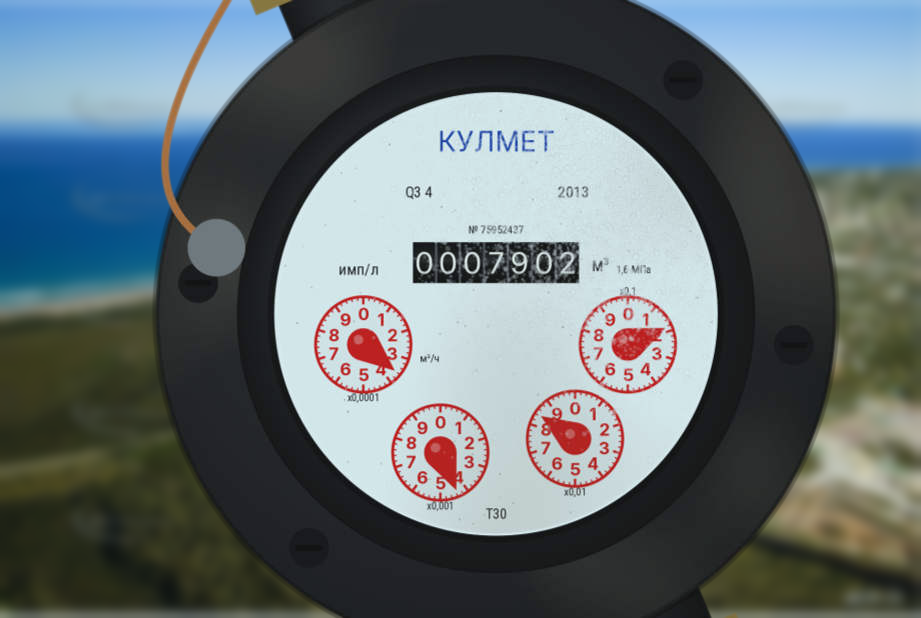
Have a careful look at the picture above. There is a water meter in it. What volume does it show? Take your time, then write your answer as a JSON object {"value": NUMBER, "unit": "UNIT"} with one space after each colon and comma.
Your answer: {"value": 7902.1843, "unit": "m³"}
